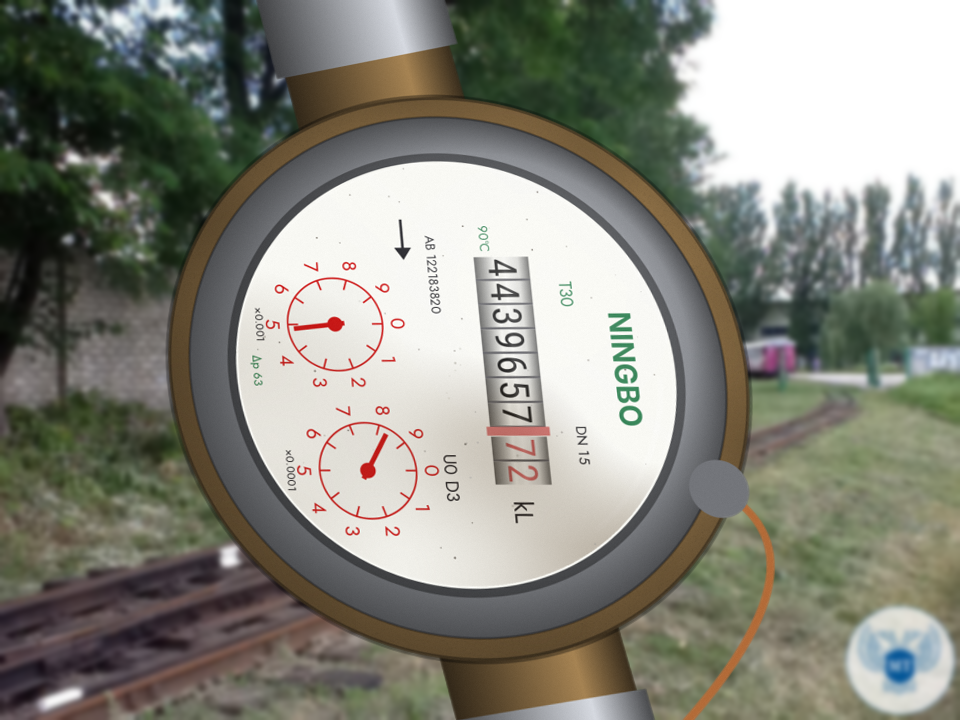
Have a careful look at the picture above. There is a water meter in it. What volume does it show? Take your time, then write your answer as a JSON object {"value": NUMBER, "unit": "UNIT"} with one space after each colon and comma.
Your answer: {"value": 4439657.7248, "unit": "kL"}
